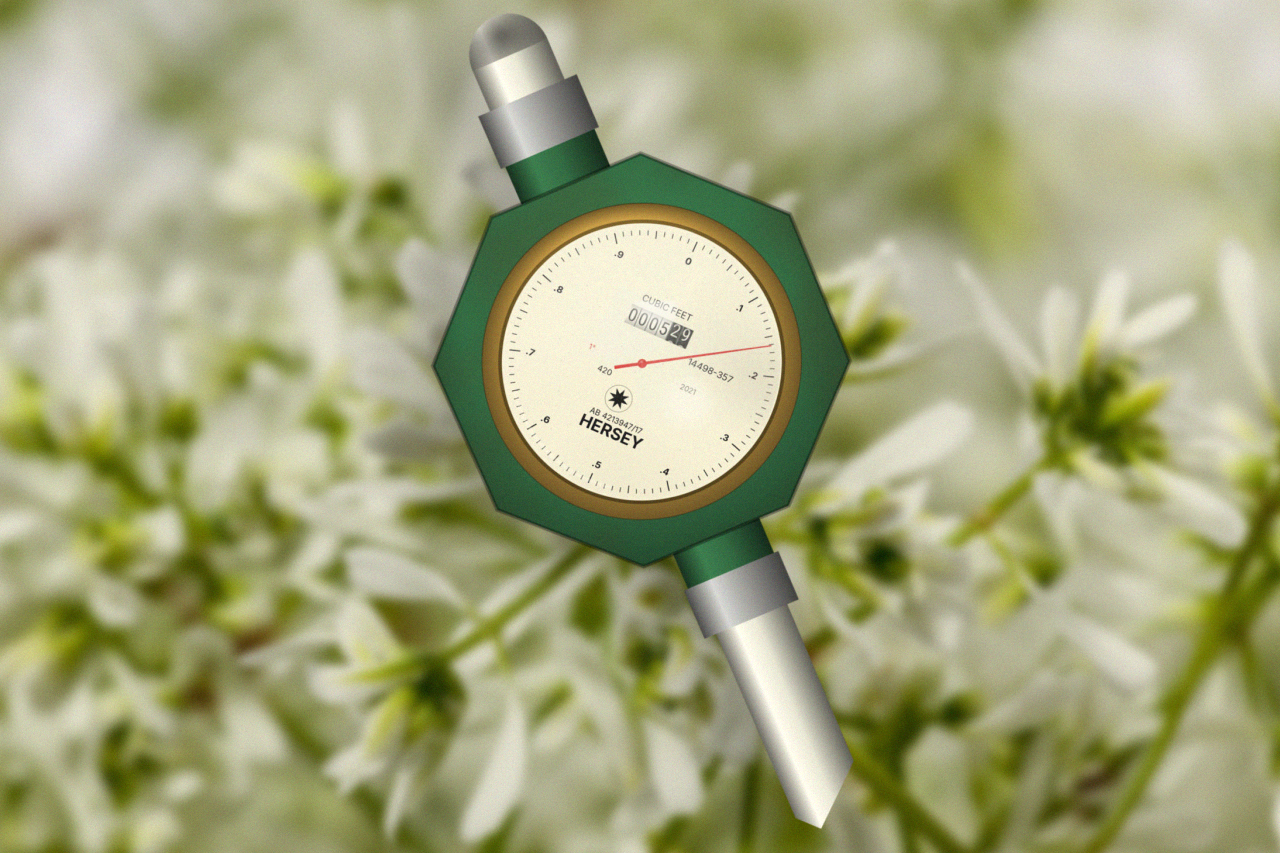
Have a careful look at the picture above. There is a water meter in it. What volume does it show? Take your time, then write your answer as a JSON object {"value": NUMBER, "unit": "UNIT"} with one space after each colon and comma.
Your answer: {"value": 529.16, "unit": "ft³"}
